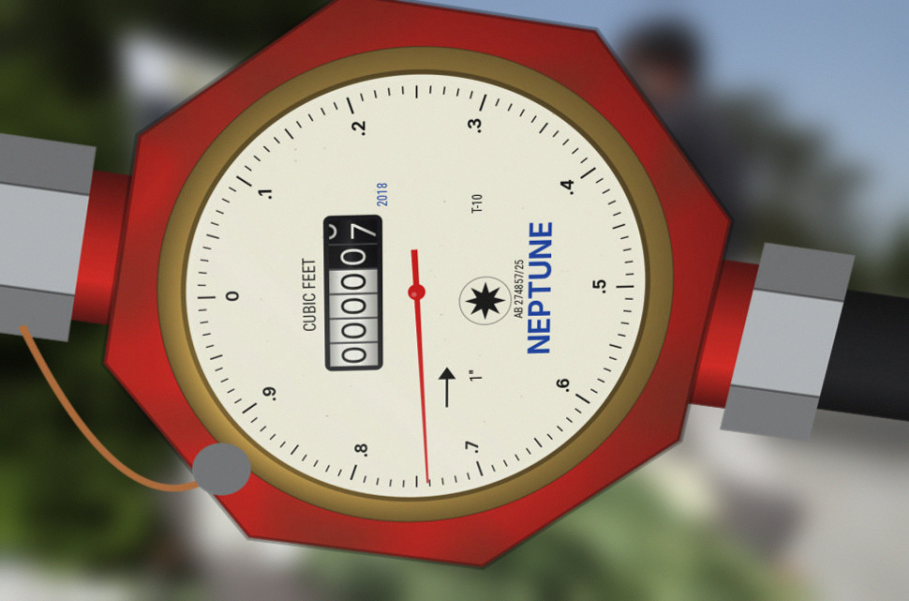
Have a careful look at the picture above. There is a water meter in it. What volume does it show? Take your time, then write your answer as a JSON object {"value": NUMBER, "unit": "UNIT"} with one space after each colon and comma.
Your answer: {"value": 6.74, "unit": "ft³"}
